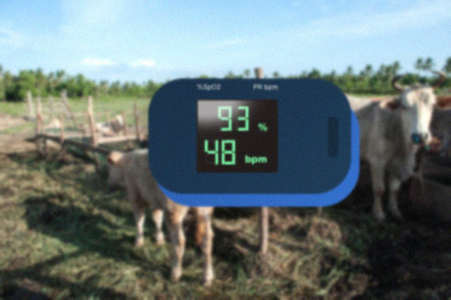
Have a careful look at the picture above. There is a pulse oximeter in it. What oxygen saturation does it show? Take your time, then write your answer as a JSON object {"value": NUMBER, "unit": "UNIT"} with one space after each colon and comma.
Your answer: {"value": 93, "unit": "%"}
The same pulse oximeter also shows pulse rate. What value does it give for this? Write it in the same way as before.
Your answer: {"value": 48, "unit": "bpm"}
